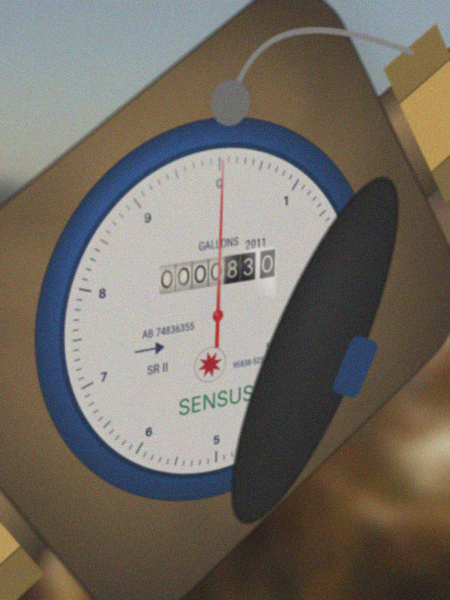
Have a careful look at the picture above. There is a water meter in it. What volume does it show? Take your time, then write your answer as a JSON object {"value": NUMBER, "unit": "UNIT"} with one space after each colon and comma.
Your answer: {"value": 830.0, "unit": "gal"}
